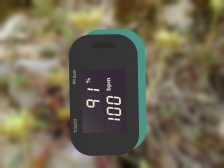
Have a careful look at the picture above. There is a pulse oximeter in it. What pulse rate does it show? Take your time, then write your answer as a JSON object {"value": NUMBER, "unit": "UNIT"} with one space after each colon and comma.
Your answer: {"value": 100, "unit": "bpm"}
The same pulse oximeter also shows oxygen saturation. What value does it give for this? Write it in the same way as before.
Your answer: {"value": 91, "unit": "%"}
